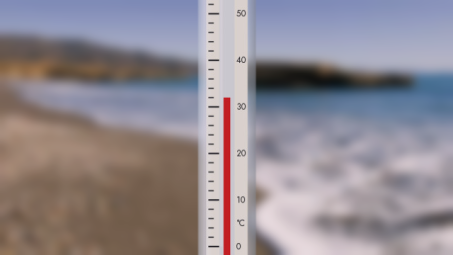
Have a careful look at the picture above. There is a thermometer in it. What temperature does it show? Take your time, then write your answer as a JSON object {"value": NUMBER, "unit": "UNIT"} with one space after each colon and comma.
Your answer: {"value": 32, "unit": "°C"}
